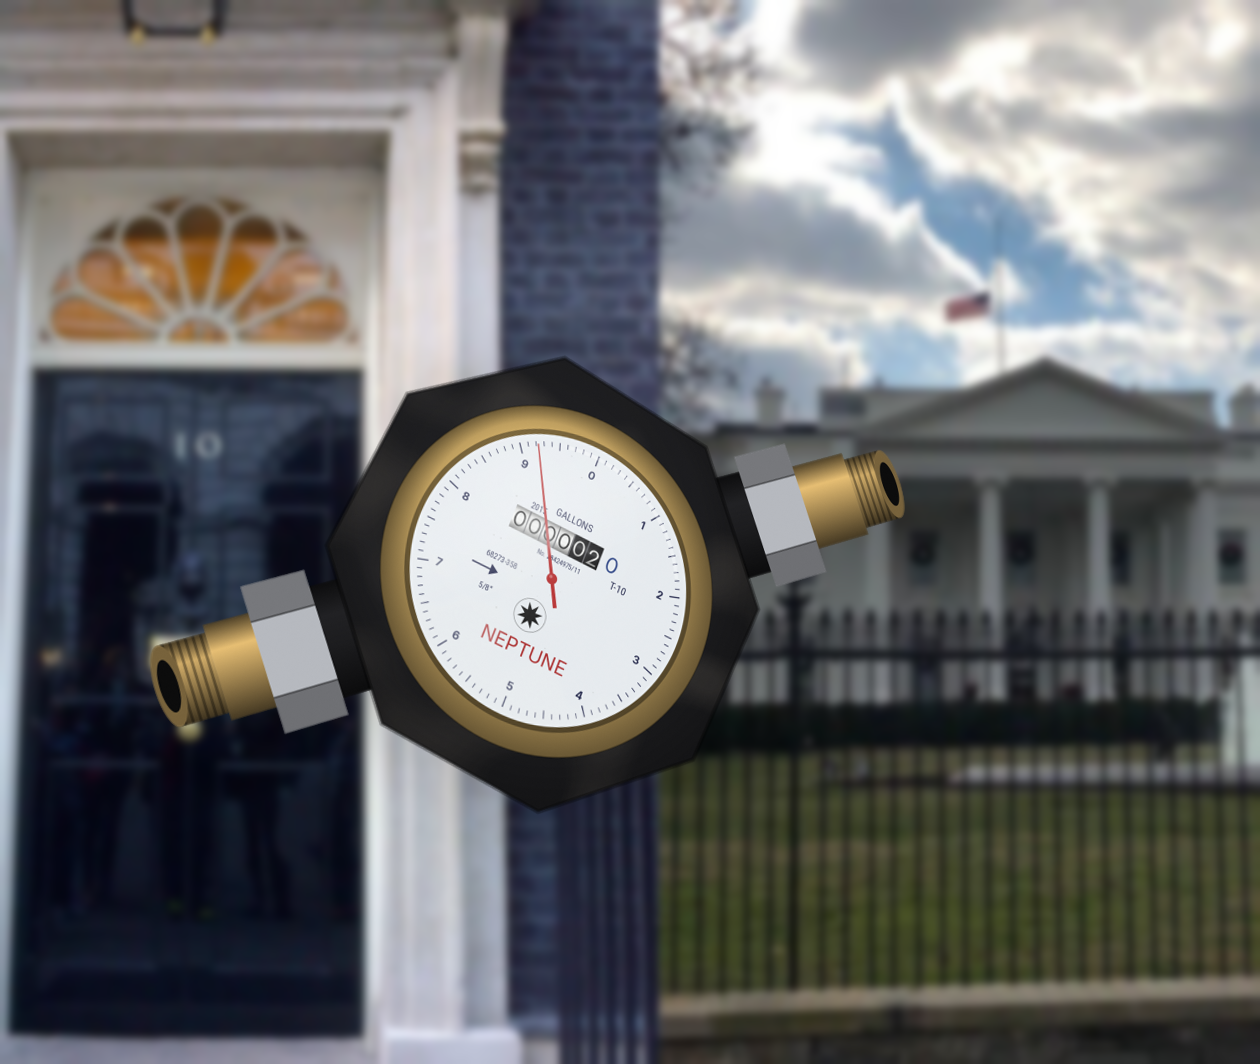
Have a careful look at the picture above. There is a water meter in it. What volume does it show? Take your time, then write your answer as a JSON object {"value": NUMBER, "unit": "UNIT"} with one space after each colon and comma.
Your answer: {"value": 19.2, "unit": "gal"}
